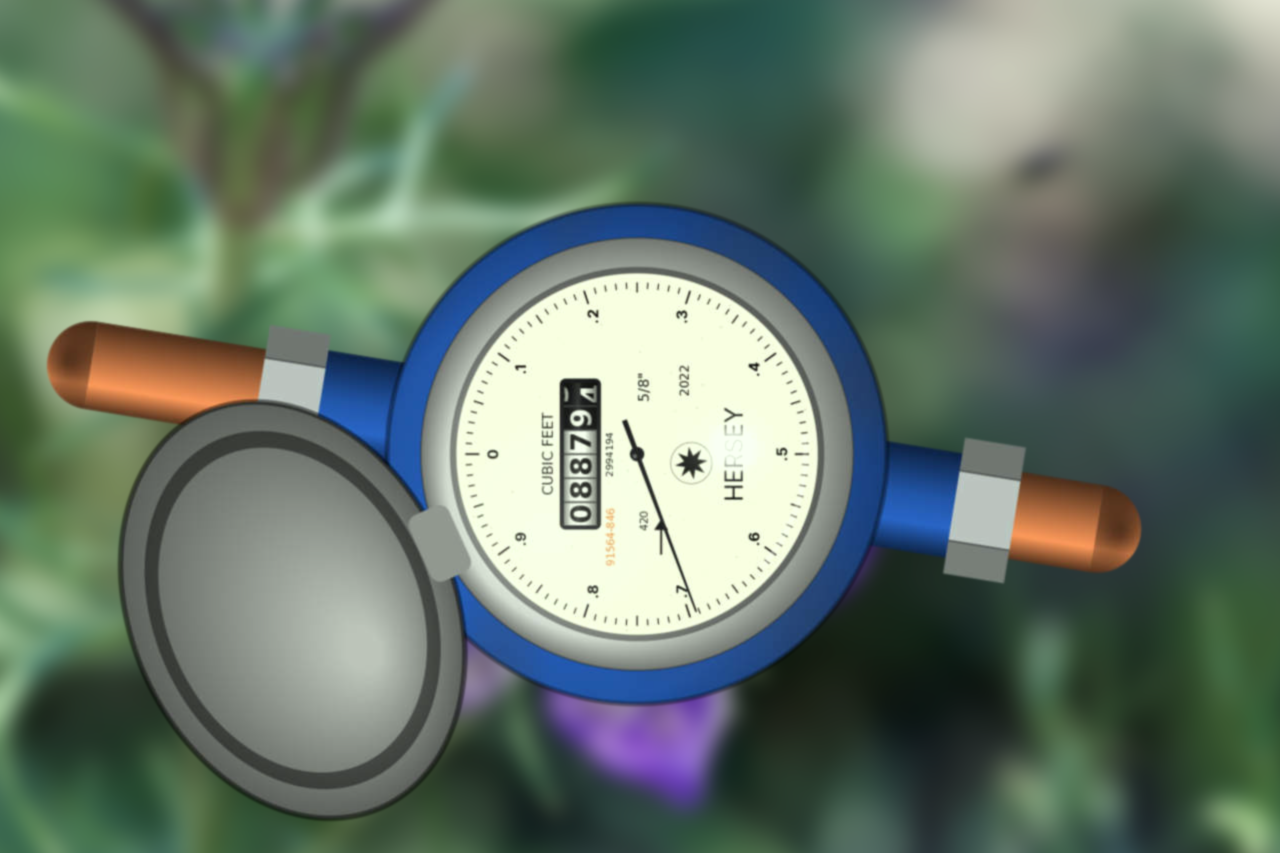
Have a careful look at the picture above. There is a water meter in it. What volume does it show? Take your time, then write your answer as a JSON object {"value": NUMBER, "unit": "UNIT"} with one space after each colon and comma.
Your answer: {"value": 88793.69, "unit": "ft³"}
